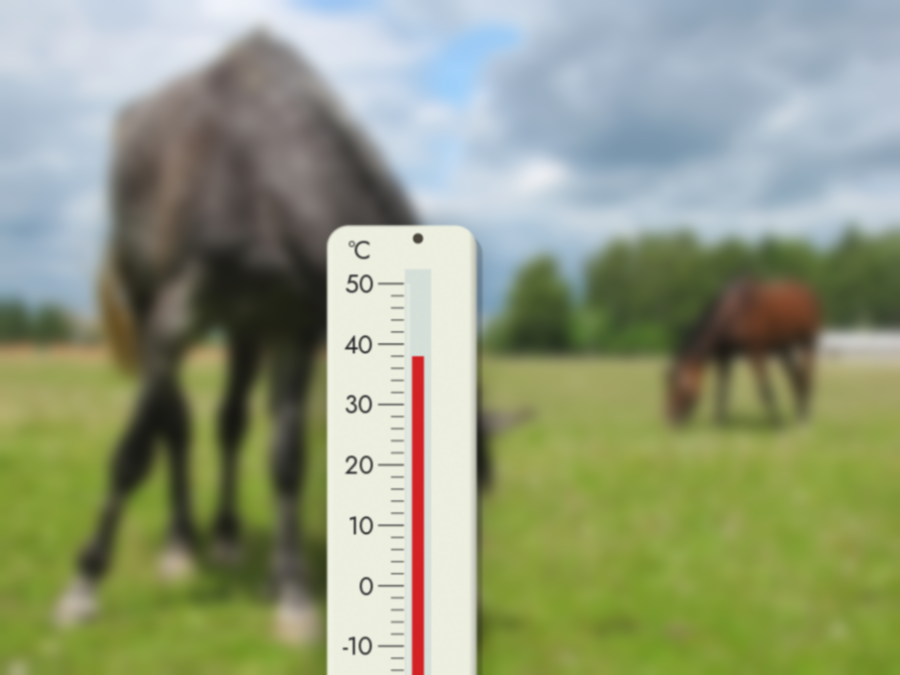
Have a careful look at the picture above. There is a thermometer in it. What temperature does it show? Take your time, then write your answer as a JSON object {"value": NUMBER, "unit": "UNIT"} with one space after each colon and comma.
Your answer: {"value": 38, "unit": "°C"}
